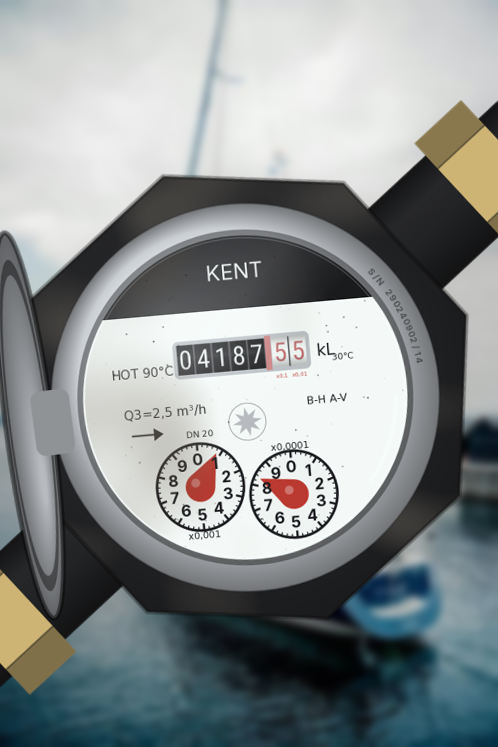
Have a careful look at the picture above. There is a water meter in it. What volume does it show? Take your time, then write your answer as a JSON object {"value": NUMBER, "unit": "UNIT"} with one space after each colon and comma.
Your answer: {"value": 4187.5508, "unit": "kL"}
